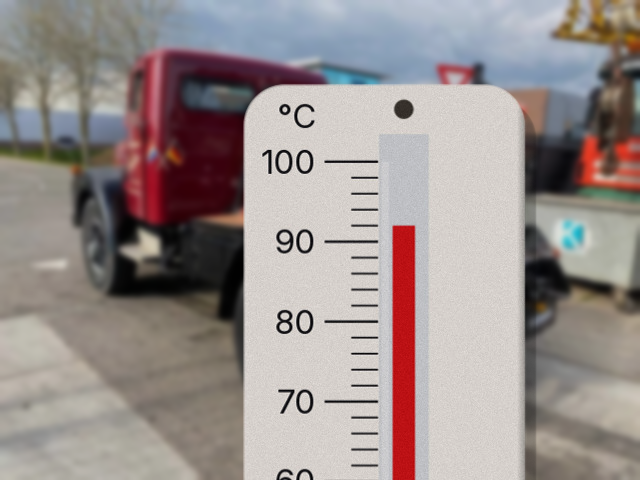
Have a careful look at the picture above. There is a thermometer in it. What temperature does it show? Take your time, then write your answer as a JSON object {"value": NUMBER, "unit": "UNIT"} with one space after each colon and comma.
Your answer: {"value": 92, "unit": "°C"}
